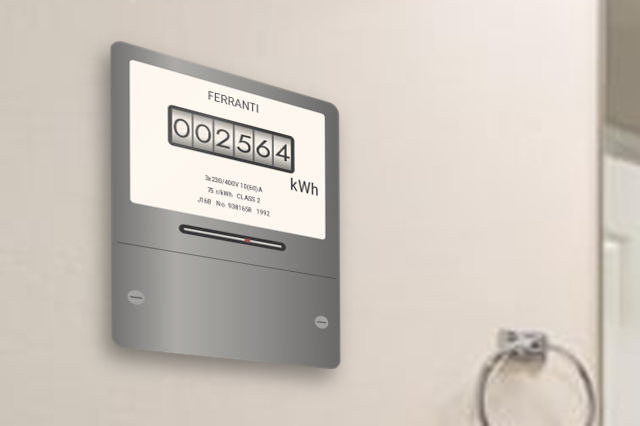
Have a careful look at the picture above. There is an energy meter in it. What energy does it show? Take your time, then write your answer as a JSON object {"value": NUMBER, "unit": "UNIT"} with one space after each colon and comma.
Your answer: {"value": 2564, "unit": "kWh"}
